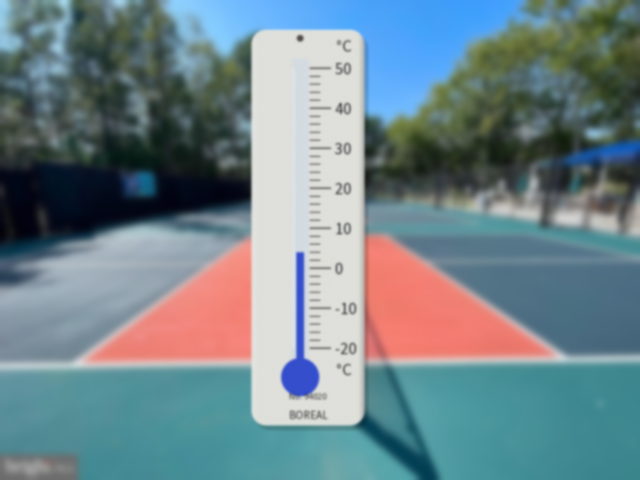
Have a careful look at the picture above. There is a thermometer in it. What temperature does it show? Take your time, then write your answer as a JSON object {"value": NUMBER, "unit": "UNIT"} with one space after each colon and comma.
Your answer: {"value": 4, "unit": "°C"}
